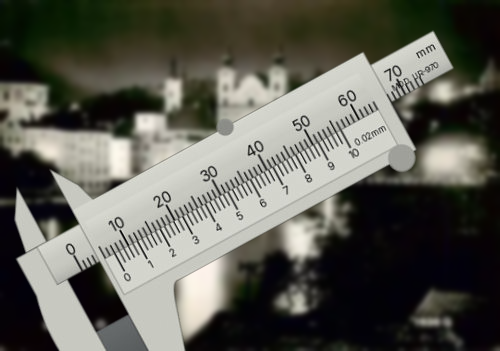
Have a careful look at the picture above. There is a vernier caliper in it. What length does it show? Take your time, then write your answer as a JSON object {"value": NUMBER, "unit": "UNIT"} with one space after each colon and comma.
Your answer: {"value": 7.0, "unit": "mm"}
